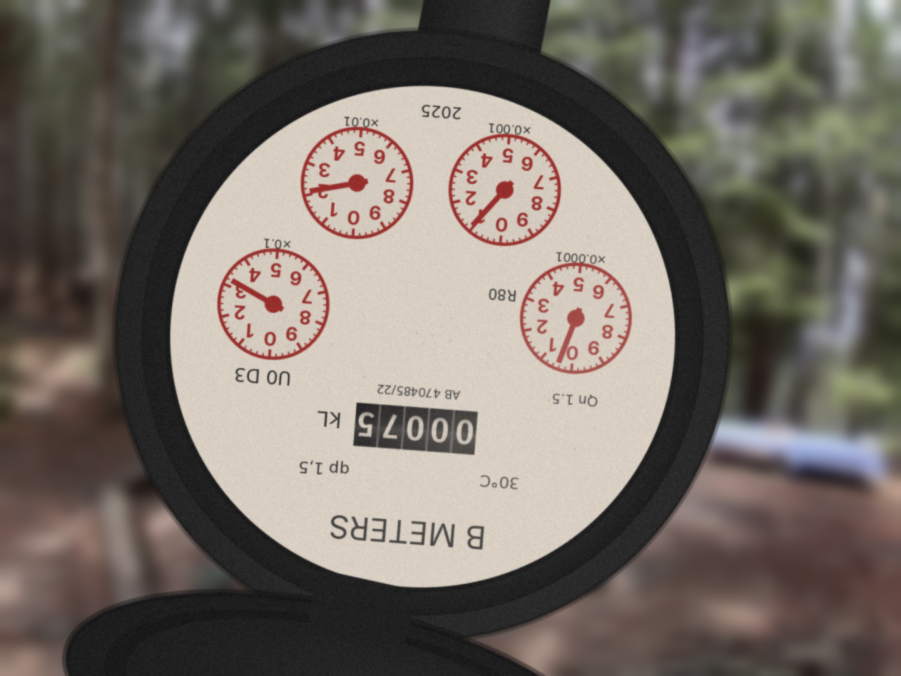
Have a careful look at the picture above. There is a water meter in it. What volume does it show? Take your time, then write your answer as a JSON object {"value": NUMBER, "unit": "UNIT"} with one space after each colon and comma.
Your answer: {"value": 75.3210, "unit": "kL"}
